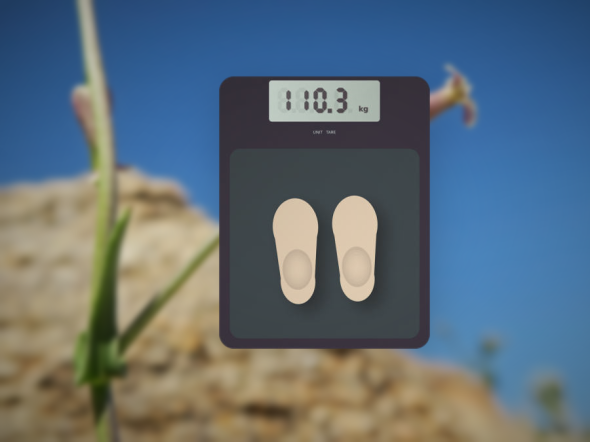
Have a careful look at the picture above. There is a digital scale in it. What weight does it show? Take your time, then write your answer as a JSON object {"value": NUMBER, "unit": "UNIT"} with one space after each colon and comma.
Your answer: {"value": 110.3, "unit": "kg"}
